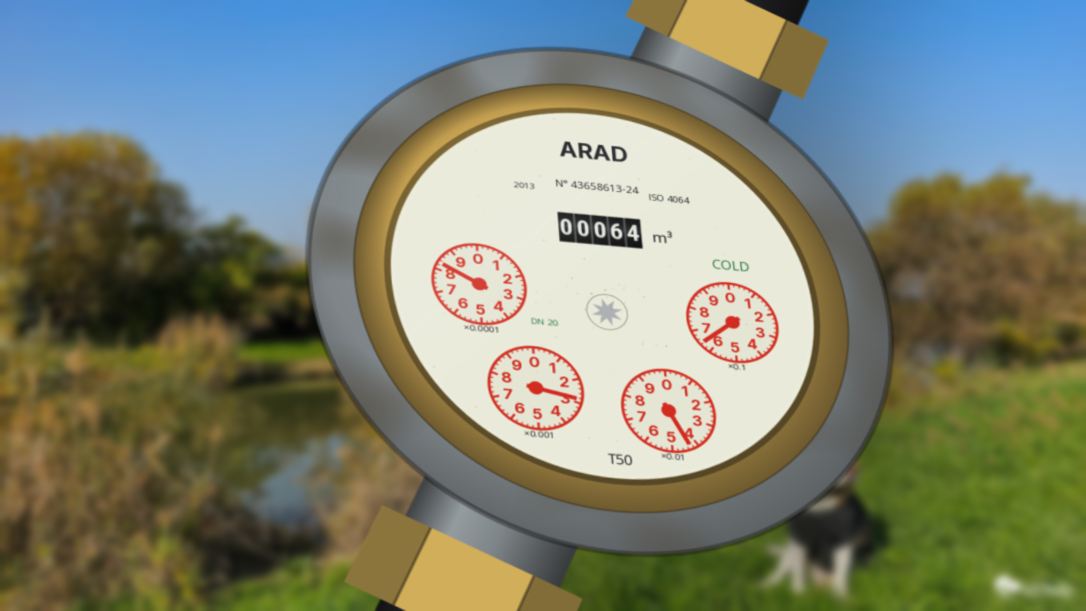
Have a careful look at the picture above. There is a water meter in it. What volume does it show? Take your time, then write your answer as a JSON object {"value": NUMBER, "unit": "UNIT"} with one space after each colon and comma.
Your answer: {"value": 64.6428, "unit": "m³"}
